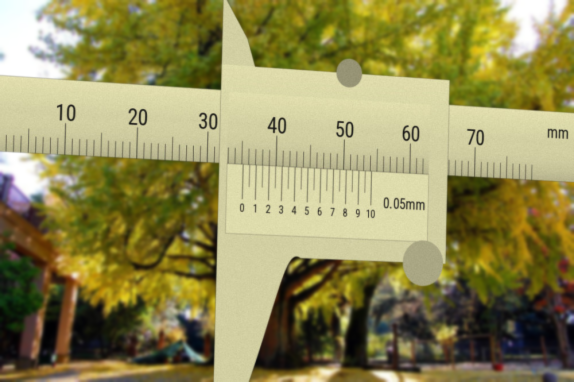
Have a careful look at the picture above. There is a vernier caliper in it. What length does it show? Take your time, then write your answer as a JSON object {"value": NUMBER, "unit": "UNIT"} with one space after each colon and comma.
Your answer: {"value": 35.2, "unit": "mm"}
